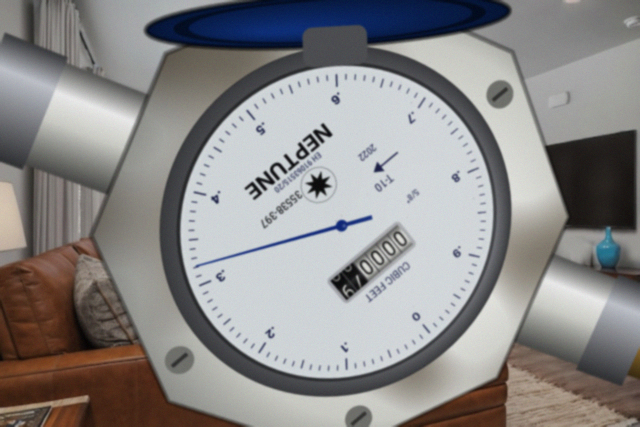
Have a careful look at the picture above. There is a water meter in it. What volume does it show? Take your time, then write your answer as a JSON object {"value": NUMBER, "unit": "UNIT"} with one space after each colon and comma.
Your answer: {"value": 79.32, "unit": "ft³"}
